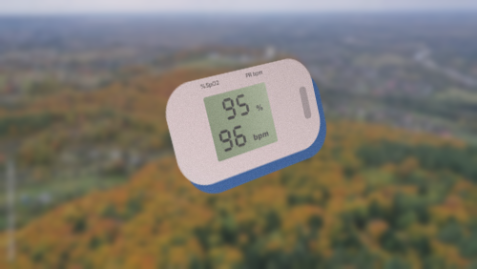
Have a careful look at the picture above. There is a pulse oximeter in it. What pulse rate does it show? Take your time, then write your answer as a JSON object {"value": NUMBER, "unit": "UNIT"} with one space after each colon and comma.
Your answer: {"value": 96, "unit": "bpm"}
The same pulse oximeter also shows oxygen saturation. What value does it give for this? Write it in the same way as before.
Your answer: {"value": 95, "unit": "%"}
